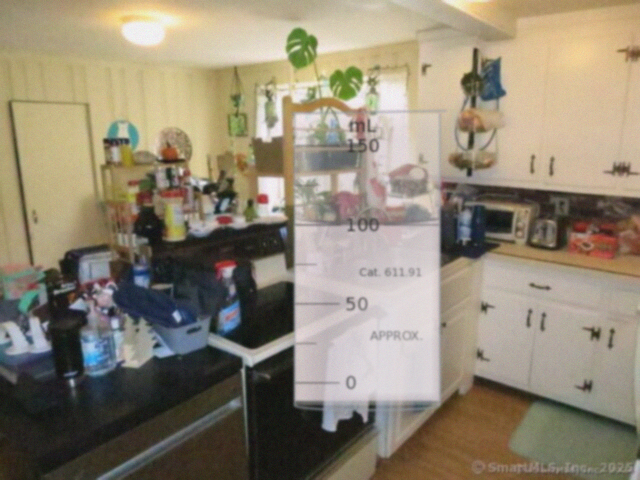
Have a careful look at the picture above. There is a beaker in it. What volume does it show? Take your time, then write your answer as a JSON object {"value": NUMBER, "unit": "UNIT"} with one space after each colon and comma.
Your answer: {"value": 100, "unit": "mL"}
